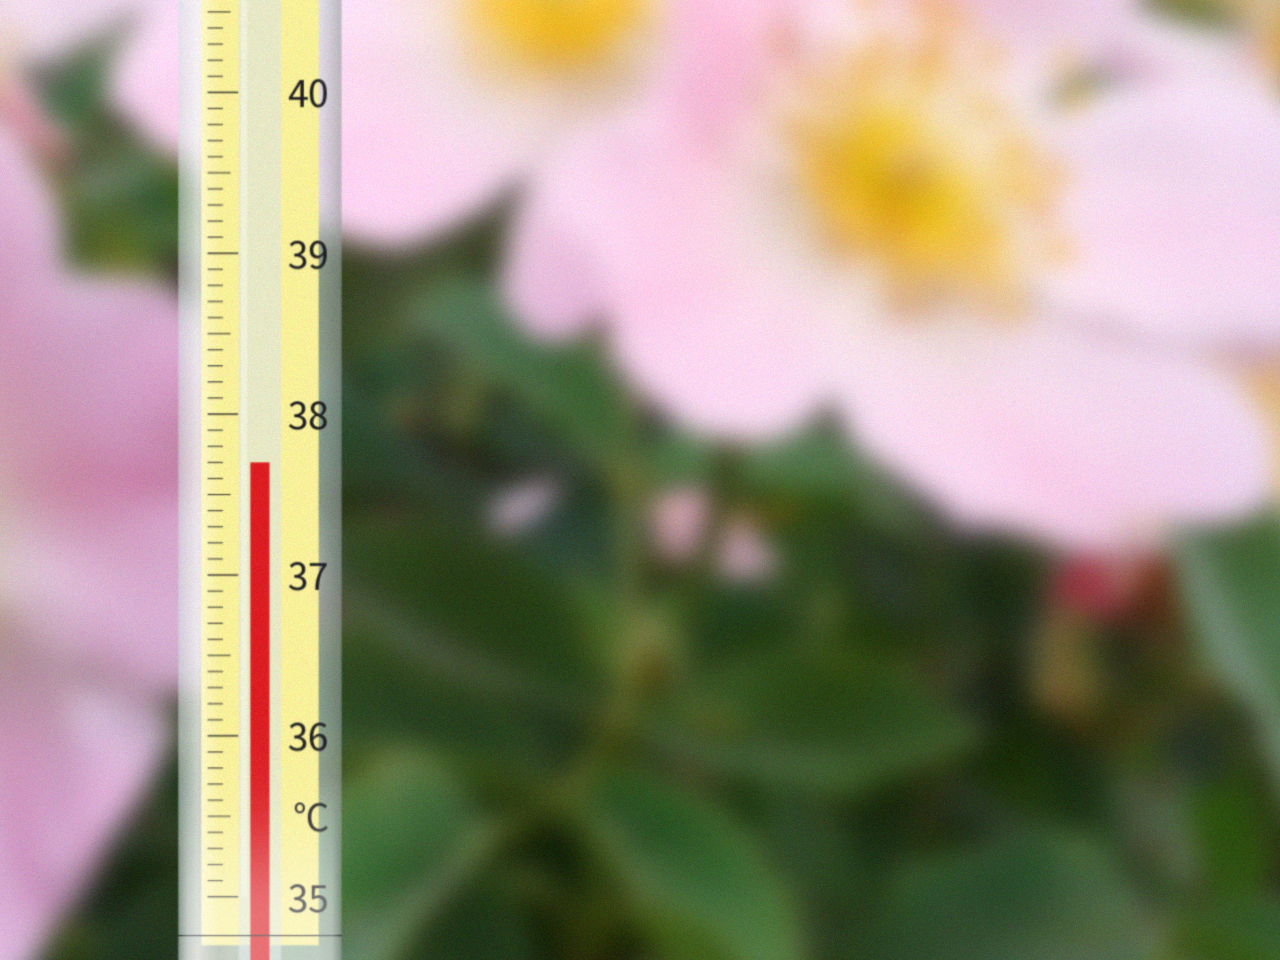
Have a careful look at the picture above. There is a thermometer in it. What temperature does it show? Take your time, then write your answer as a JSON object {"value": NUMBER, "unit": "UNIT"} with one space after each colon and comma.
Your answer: {"value": 37.7, "unit": "°C"}
